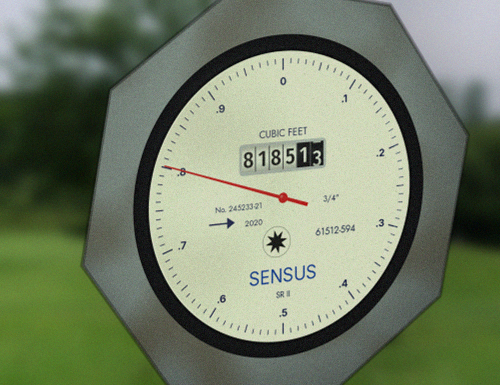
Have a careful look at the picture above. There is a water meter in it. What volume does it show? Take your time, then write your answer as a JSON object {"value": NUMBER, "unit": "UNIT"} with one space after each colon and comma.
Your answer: {"value": 818512.80, "unit": "ft³"}
